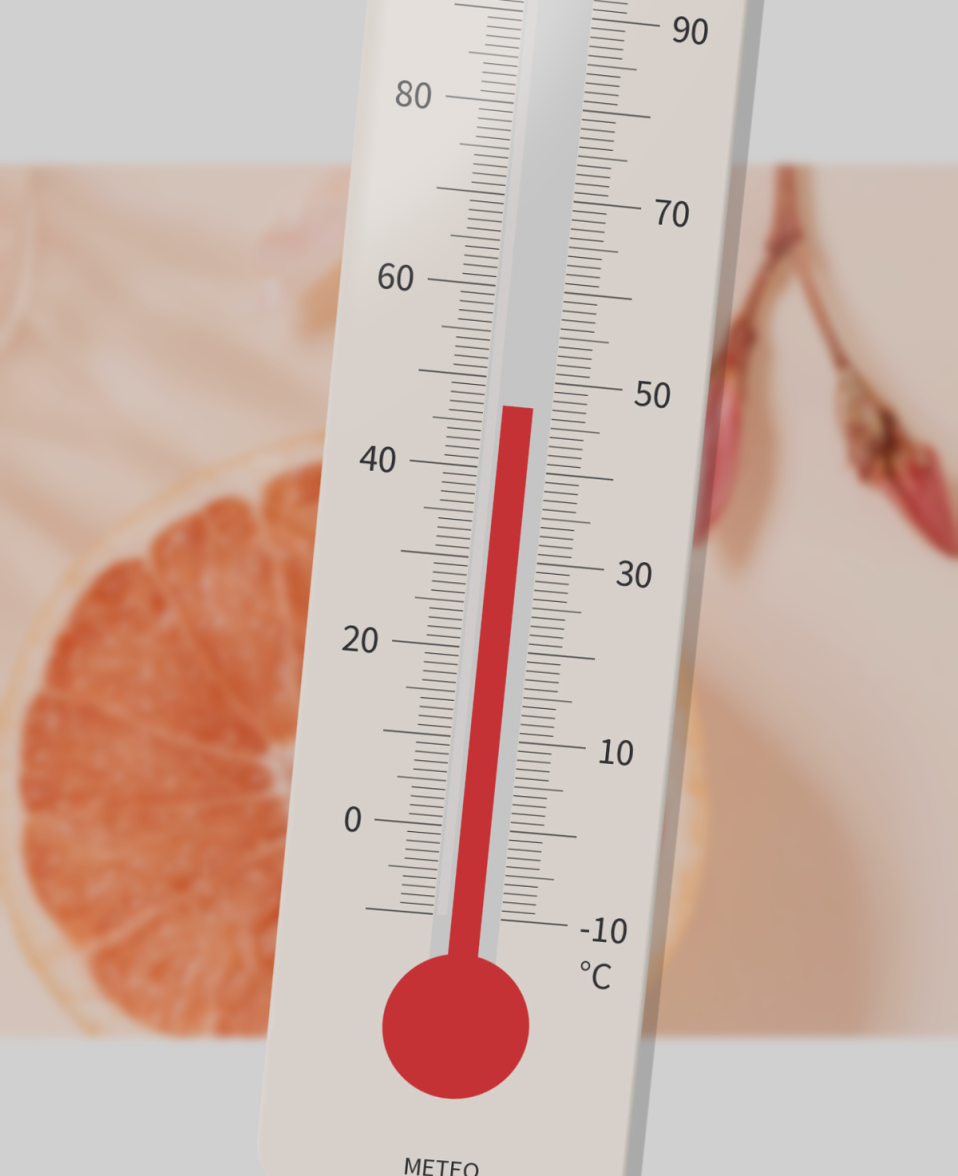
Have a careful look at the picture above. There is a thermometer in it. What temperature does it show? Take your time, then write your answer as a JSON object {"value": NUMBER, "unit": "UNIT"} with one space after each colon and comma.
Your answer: {"value": 47, "unit": "°C"}
